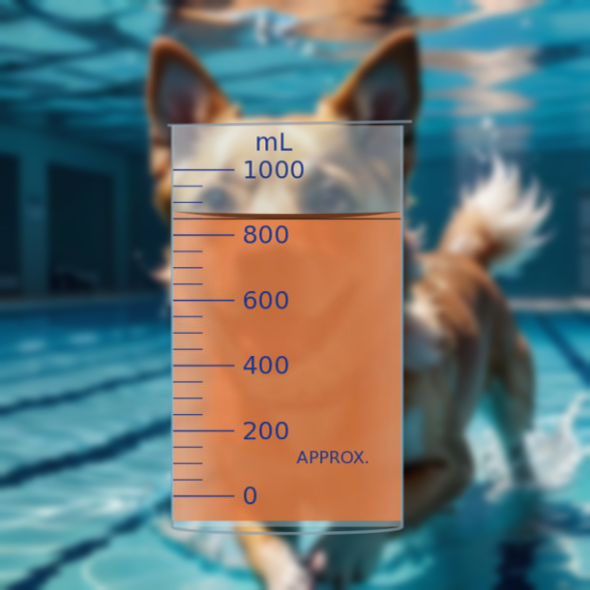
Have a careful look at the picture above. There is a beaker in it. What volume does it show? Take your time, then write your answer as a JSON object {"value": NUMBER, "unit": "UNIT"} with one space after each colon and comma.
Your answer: {"value": 850, "unit": "mL"}
